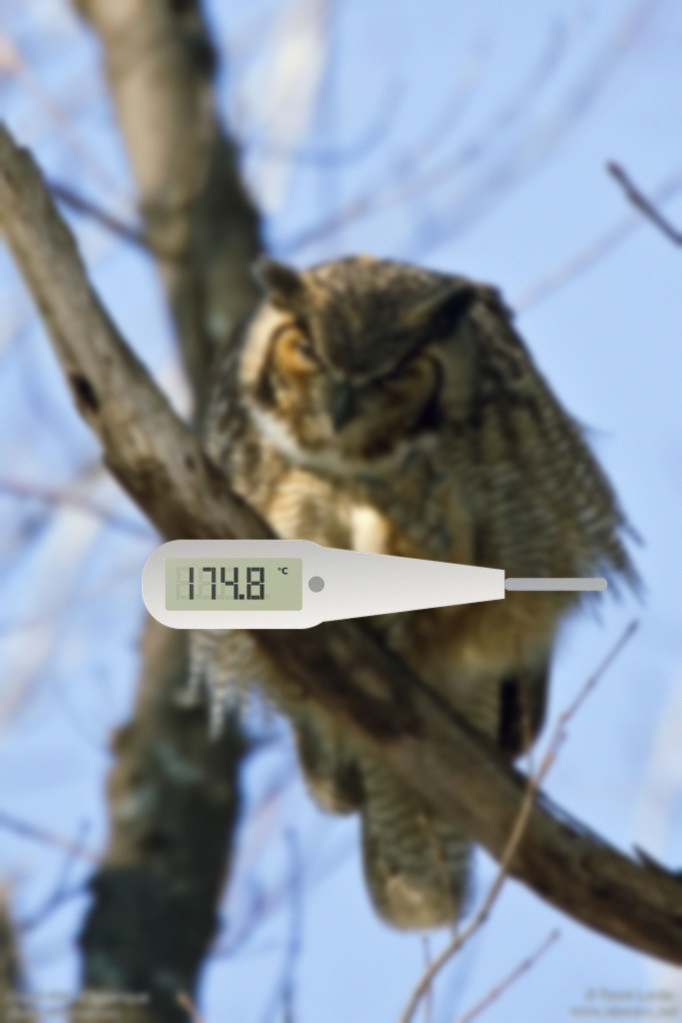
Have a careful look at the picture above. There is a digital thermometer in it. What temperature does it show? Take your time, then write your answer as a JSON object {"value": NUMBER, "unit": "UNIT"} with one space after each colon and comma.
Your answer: {"value": 174.8, "unit": "°C"}
